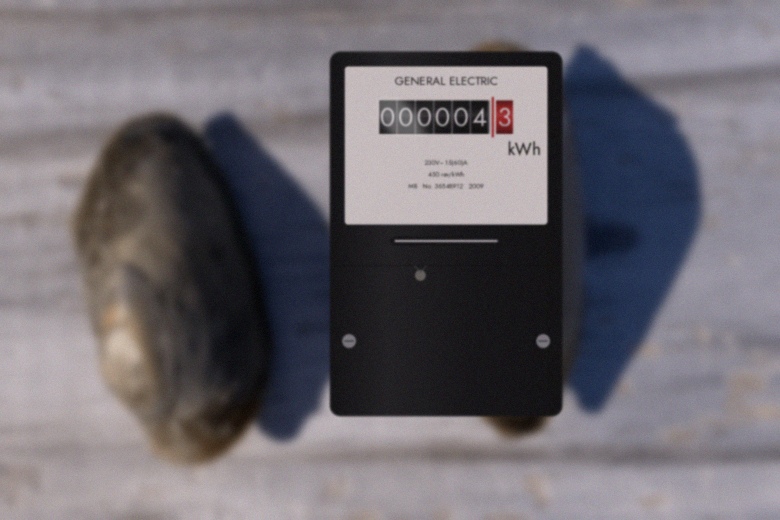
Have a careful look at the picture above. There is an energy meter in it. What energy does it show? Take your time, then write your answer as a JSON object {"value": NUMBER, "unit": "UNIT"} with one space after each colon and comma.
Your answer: {"value": 4.3, "unit": "kWh"}
